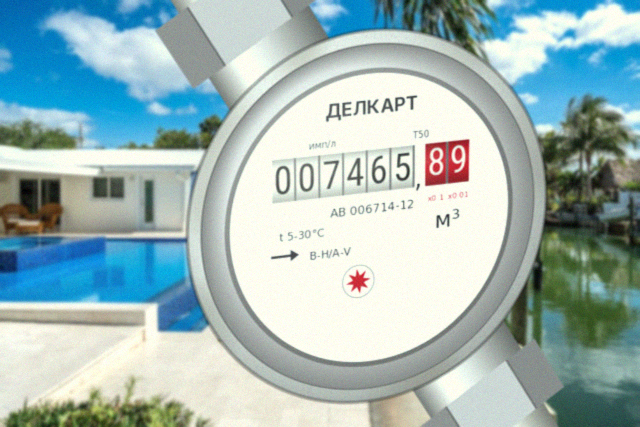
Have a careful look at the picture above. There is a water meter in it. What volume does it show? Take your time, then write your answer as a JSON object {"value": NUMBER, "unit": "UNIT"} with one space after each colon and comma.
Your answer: {"value": 7465.89, "unit": "m³"}
